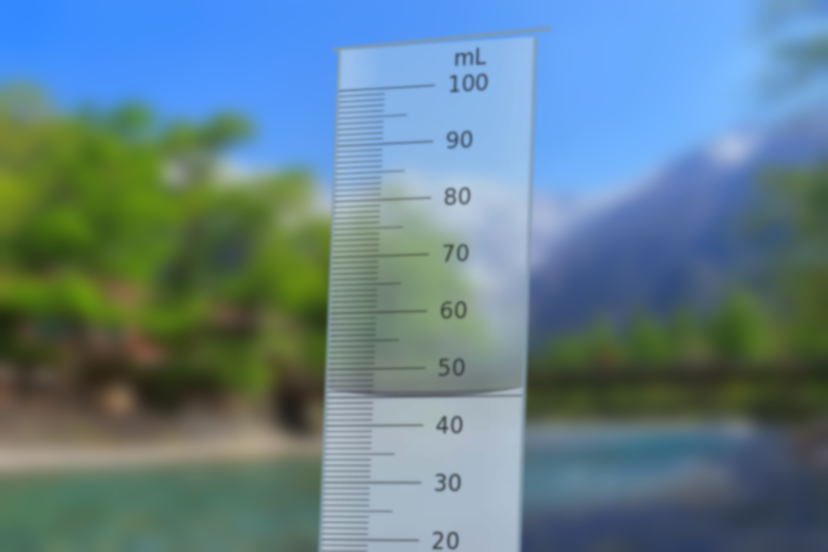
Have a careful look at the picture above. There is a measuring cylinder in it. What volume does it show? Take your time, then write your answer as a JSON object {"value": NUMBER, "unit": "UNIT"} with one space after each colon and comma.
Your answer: {"value": 45, "unit": "mL"}
